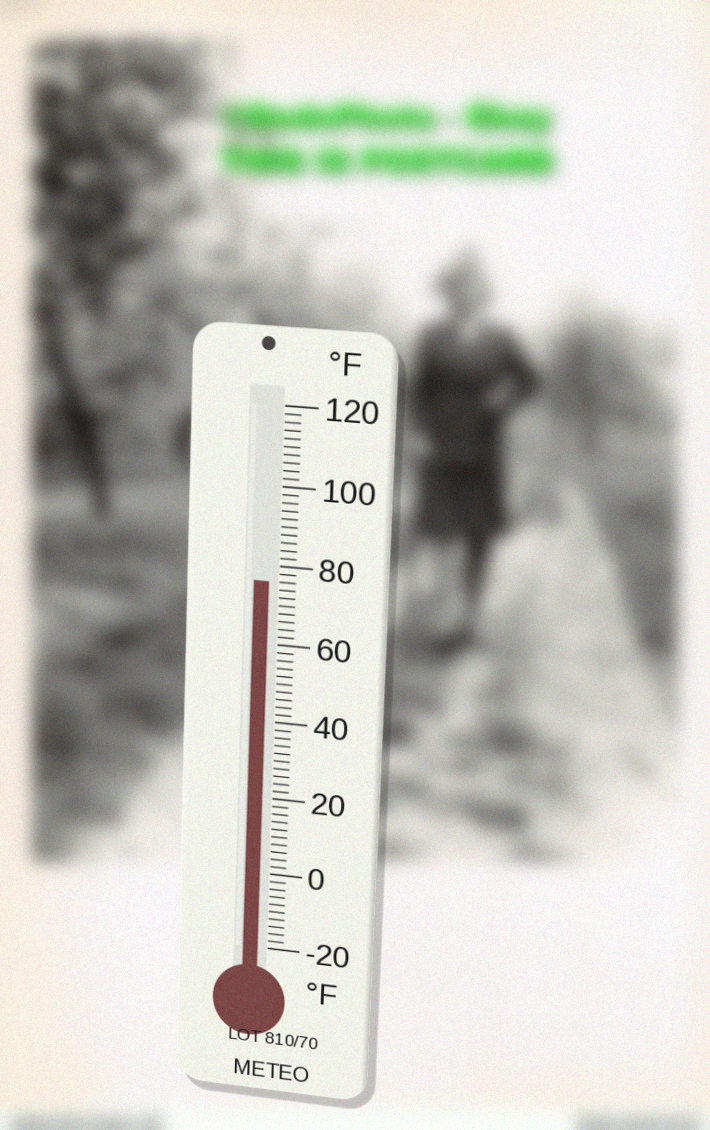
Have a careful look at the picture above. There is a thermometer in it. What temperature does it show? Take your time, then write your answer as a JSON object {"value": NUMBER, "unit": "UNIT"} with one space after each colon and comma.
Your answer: {"value": 76, "unit": "°F"}
